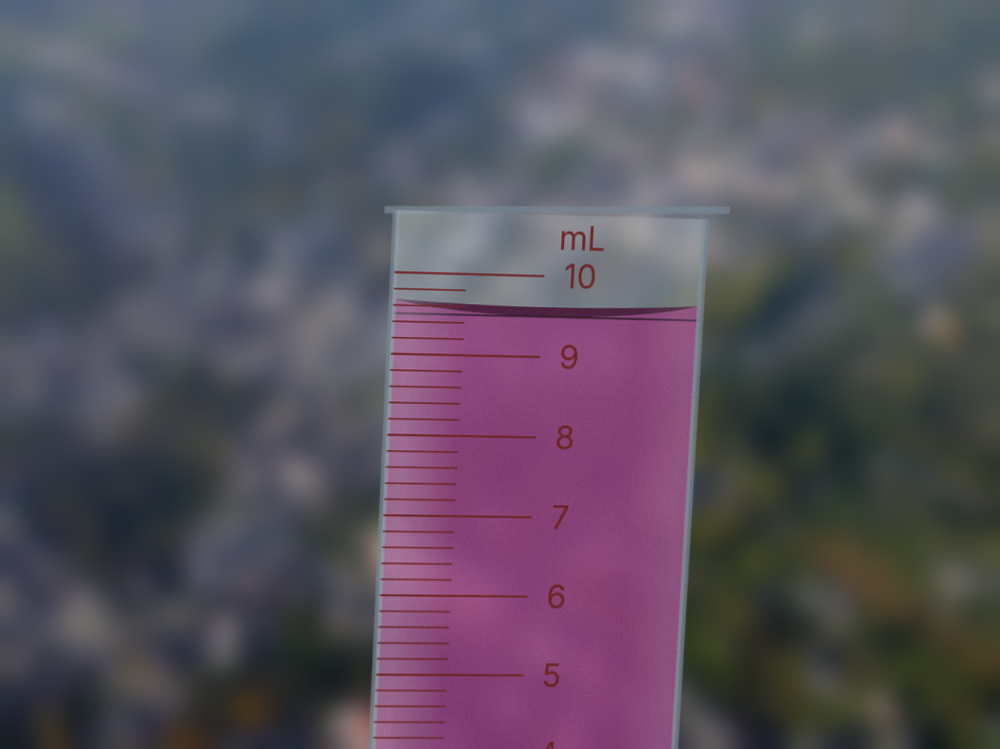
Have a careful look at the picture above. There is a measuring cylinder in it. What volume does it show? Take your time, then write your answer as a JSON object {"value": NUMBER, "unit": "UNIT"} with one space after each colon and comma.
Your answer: {"value": 9.5, "unit": "mL"}
